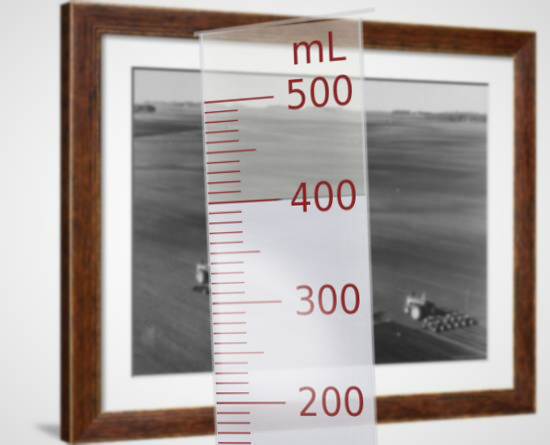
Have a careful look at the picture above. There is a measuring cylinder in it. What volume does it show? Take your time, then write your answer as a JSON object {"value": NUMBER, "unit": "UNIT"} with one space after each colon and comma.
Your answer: {"value": 400, "unit": "mL"}
